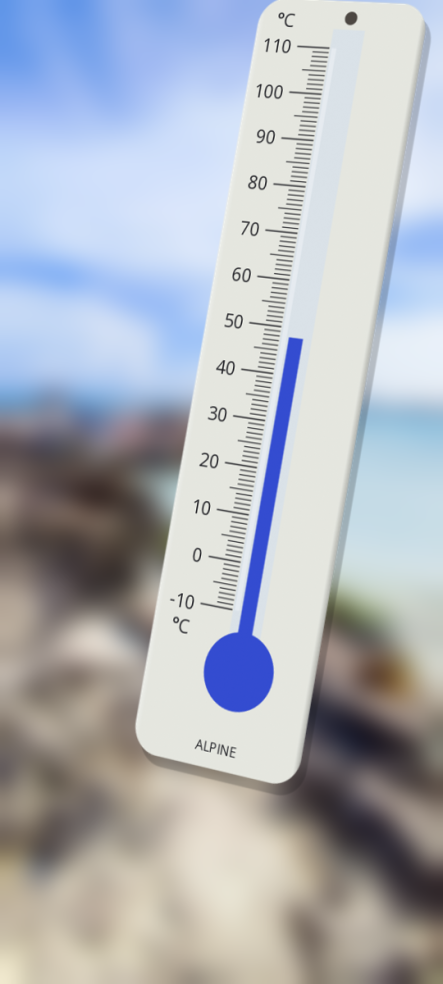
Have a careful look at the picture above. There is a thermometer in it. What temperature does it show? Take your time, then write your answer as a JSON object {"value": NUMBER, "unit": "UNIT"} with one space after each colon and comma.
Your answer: {"value": 48, "unit": "°C"}
